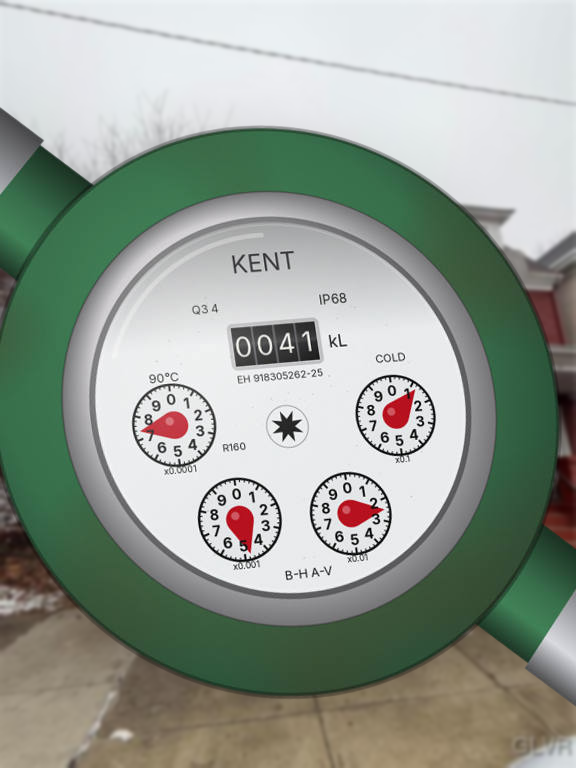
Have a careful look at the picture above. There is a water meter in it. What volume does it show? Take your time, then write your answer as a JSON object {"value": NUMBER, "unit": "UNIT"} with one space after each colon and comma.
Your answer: {"value": 41.1247, "unit": "kL"}
